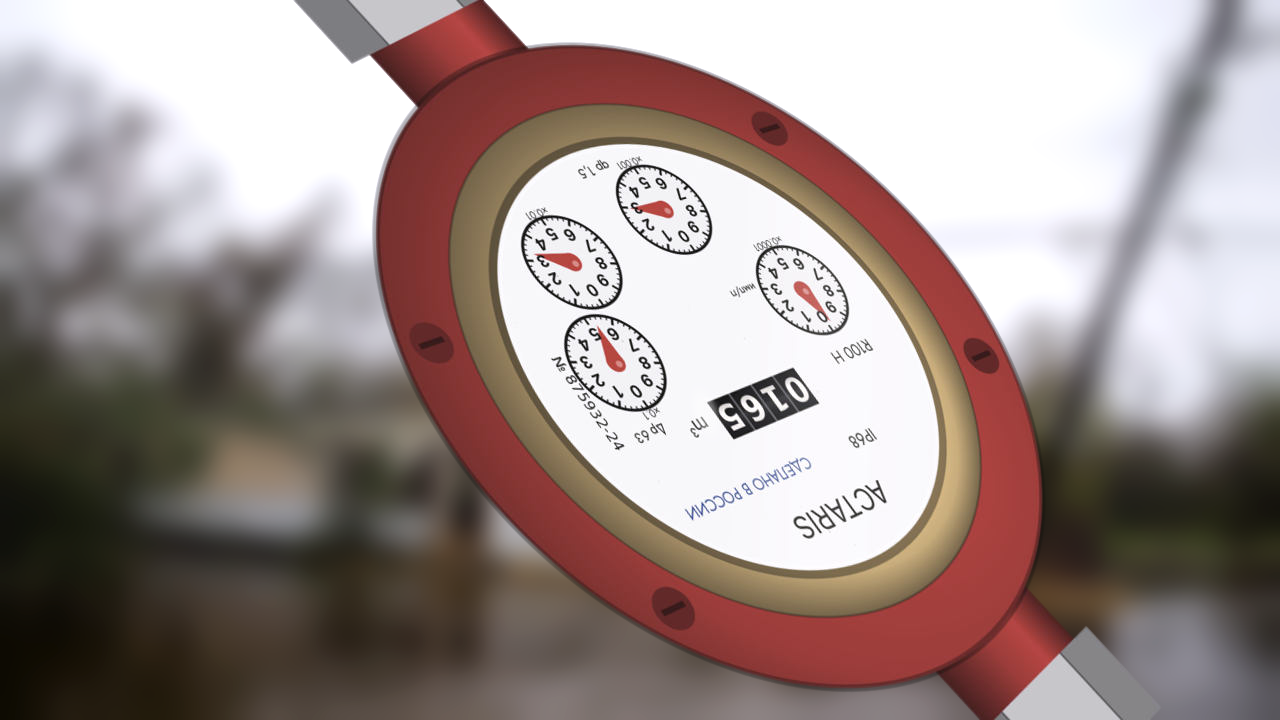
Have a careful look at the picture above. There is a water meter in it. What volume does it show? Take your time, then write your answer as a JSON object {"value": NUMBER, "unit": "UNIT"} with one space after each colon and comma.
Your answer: {"value": 165.5329, "unit": "m³"}
